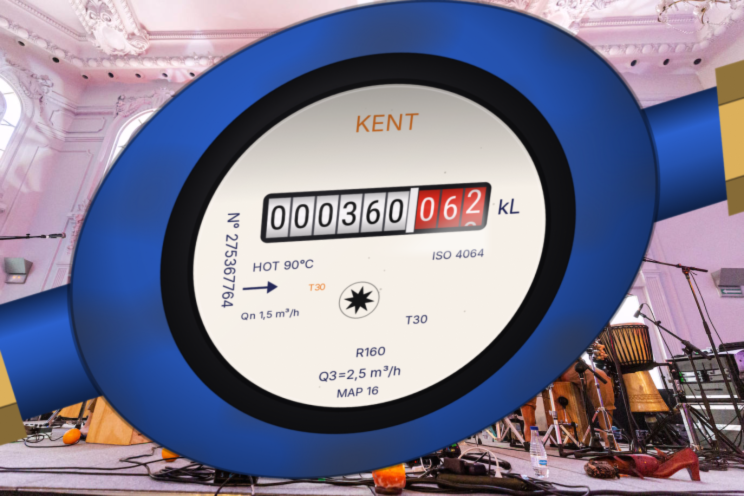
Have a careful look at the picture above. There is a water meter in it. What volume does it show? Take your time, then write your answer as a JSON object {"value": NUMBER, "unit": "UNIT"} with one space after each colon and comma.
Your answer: {"value": 360.062, "unit": "kL"}
